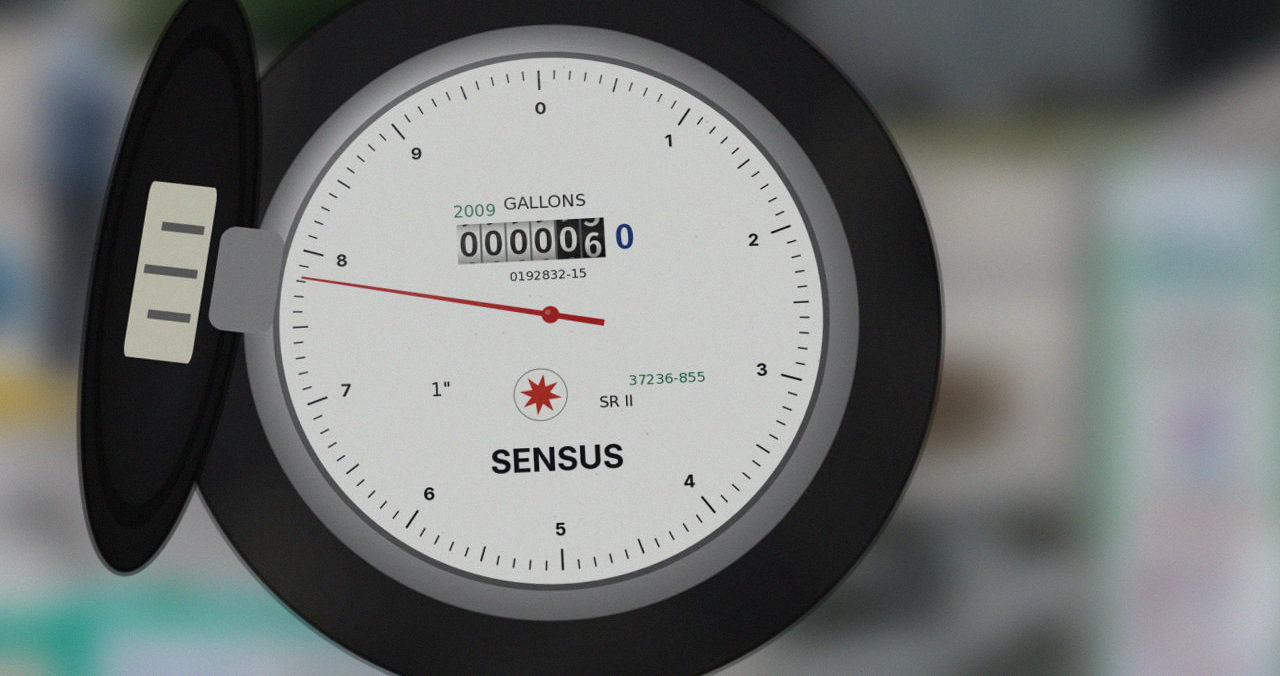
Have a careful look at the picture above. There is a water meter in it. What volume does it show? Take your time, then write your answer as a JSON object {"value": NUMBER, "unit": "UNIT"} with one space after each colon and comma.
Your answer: {"value": 57.8, "unit": "gal"}
